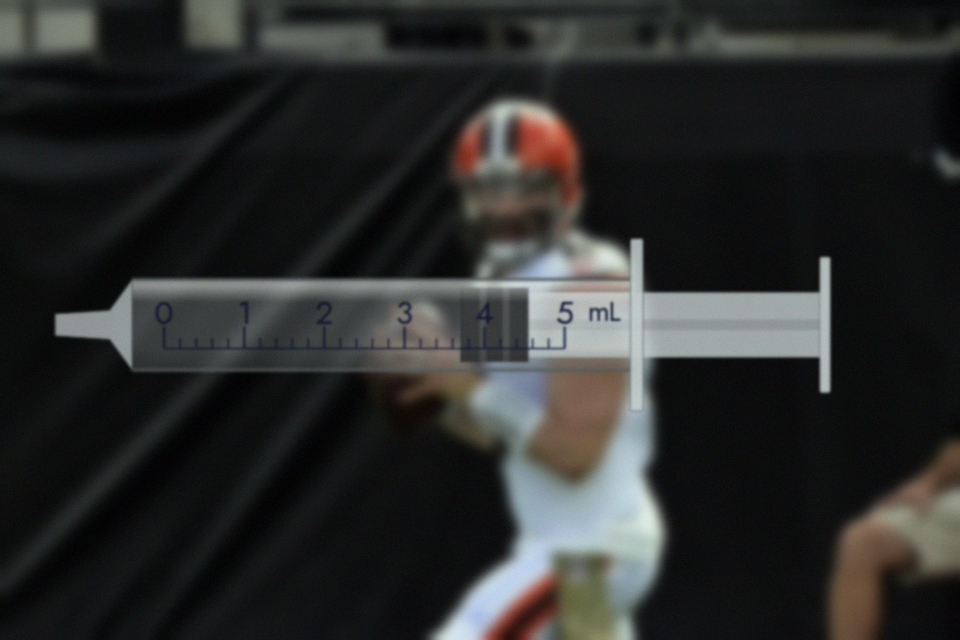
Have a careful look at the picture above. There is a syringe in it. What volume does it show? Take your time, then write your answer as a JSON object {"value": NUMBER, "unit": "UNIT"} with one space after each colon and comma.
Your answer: {"value": 3.7, "unit": "mL"}
